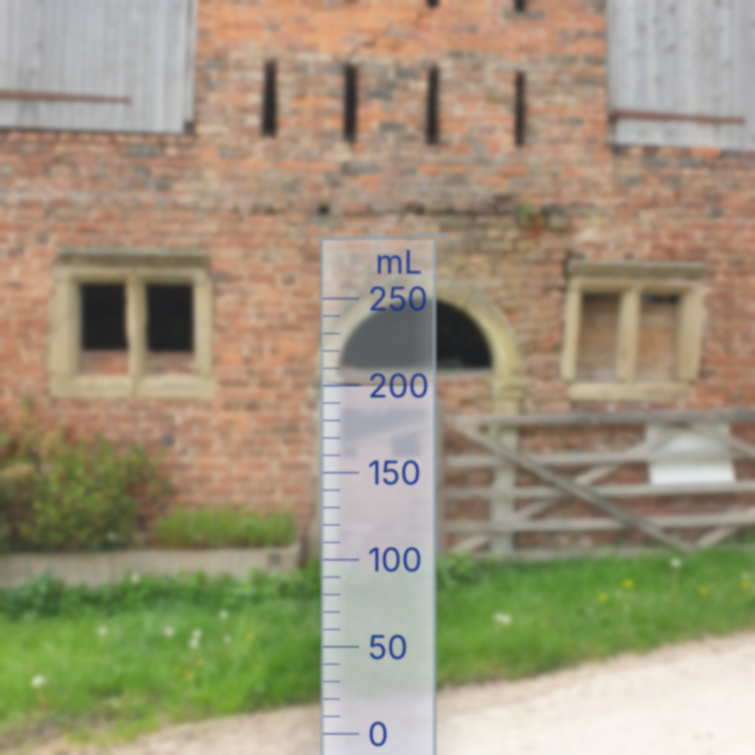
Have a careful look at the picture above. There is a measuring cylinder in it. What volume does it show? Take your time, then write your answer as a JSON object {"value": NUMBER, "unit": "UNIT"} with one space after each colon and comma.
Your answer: {"value": 200, "unit": "mL"}
